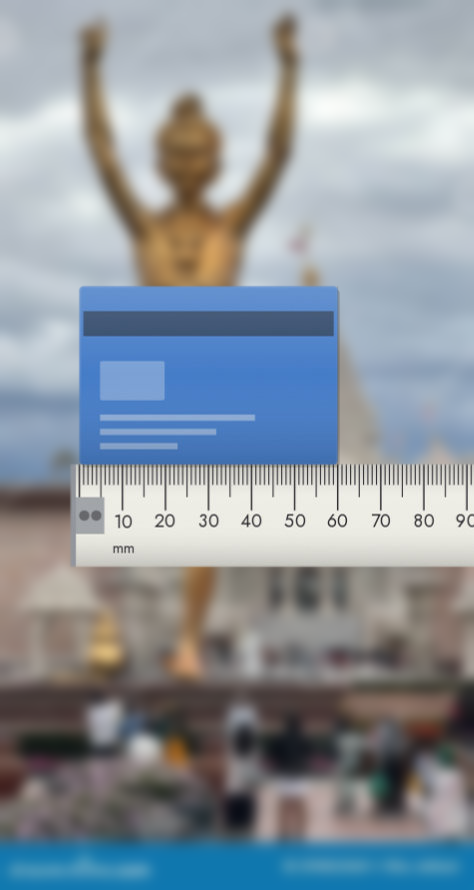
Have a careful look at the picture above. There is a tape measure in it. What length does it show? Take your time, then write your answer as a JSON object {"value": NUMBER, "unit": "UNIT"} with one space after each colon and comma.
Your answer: {"value": 60, "unit": "mm"}
